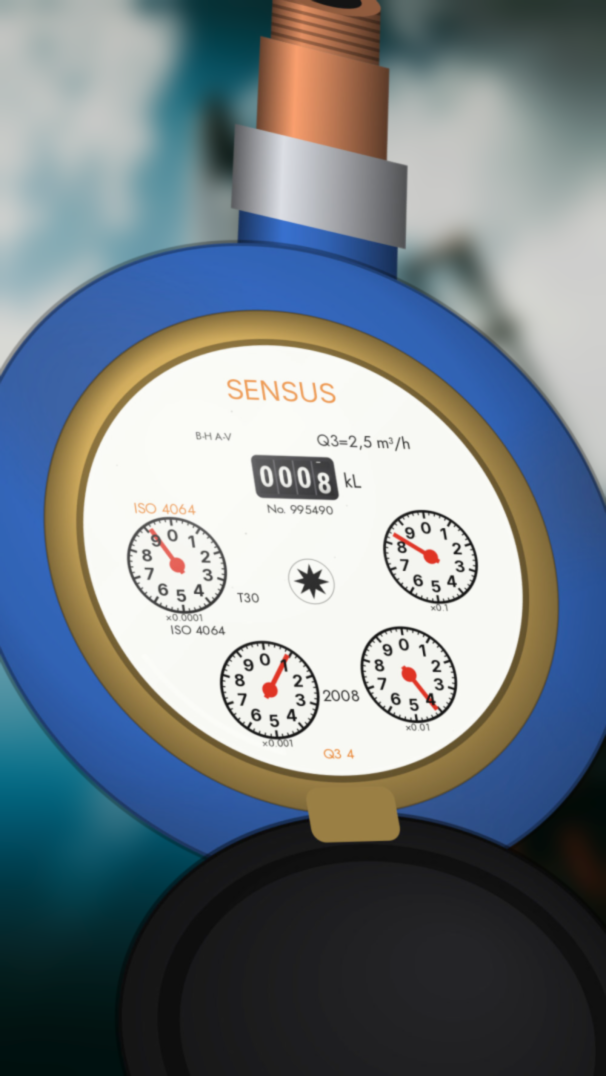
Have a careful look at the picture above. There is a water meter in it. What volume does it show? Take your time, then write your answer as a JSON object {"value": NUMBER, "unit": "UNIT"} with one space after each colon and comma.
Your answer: {"value": 7.8409, "unit": "kL"}
